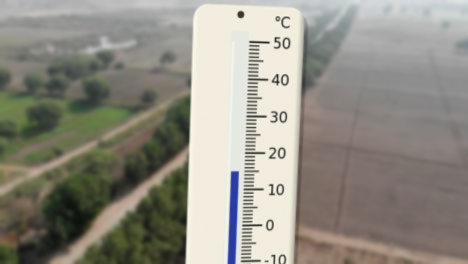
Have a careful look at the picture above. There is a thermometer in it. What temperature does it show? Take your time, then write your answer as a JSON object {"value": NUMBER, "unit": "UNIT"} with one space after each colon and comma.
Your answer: {"value": 15, "unit": "°C"}
